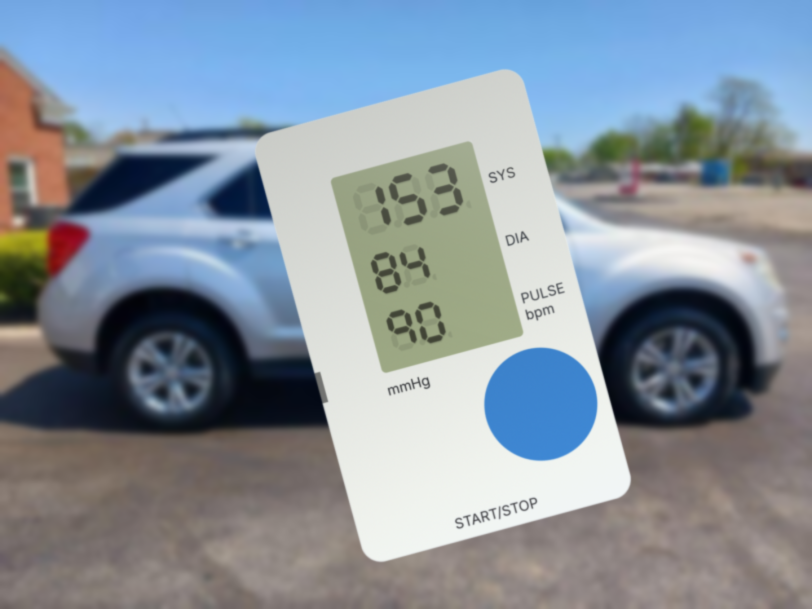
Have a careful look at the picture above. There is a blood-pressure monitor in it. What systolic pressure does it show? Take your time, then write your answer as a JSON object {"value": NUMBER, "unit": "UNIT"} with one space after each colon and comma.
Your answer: {"value": 153, "unit": "mmHg"}
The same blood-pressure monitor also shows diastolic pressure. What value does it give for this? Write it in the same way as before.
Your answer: {"value": 84, "unit": "mmHg"}
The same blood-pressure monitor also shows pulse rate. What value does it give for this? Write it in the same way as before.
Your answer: {"value": 90, "unit": "bpm"}
